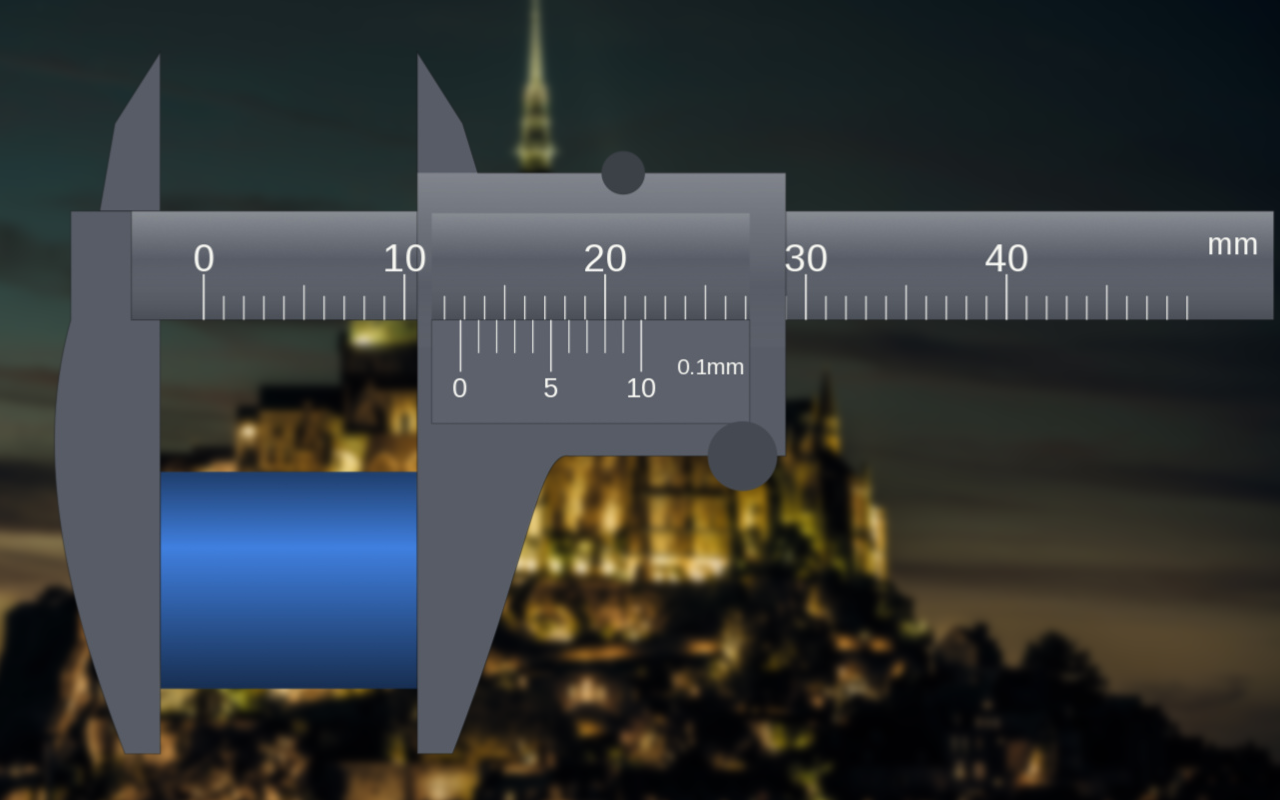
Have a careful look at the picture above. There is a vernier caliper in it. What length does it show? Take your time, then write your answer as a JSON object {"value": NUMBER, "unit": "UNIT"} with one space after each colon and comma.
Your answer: {"value": 12.8, "unit": "mm"}
